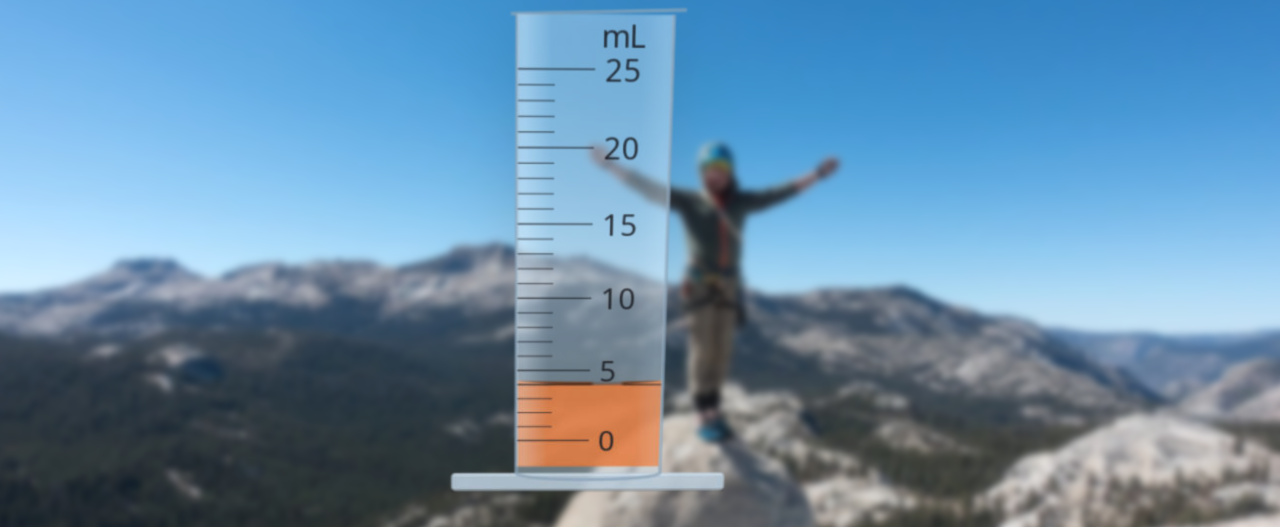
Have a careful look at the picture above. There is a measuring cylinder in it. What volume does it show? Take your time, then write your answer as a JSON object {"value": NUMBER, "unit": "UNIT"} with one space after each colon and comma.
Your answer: {"value": 4, "unit": "mL"}
